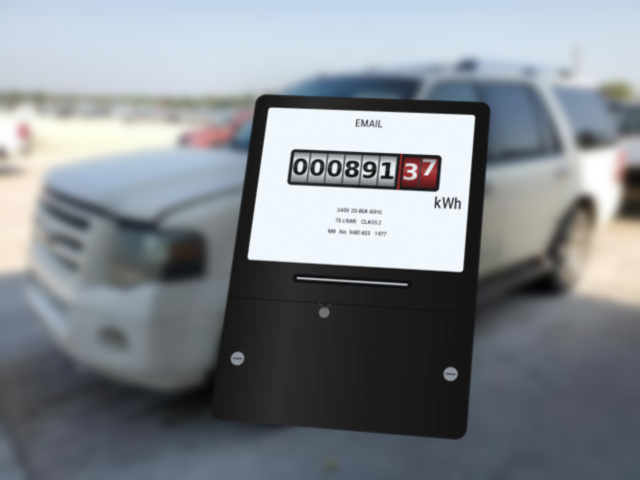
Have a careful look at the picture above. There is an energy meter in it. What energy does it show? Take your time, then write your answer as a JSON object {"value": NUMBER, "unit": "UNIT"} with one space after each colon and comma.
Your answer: {"value": 891.37, "unit": "kWh"}
